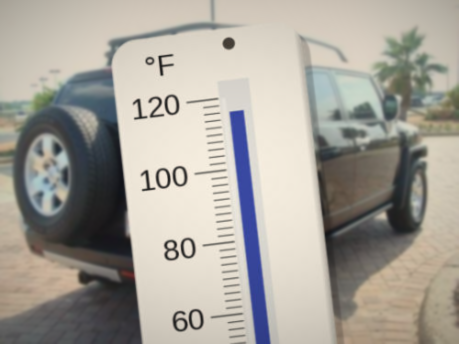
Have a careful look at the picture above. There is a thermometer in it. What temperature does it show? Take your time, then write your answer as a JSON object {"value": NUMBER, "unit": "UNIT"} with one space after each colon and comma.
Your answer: {"value": 116, "unit": "°F"}
